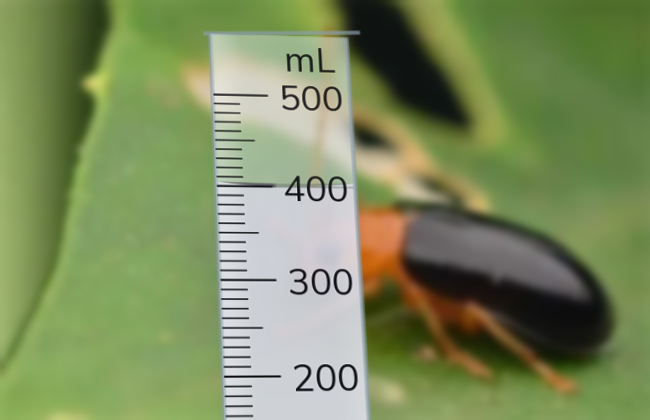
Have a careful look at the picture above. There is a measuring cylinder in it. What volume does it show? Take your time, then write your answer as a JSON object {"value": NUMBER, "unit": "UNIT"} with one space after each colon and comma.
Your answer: {"value": 400, "unit": "mL"}
